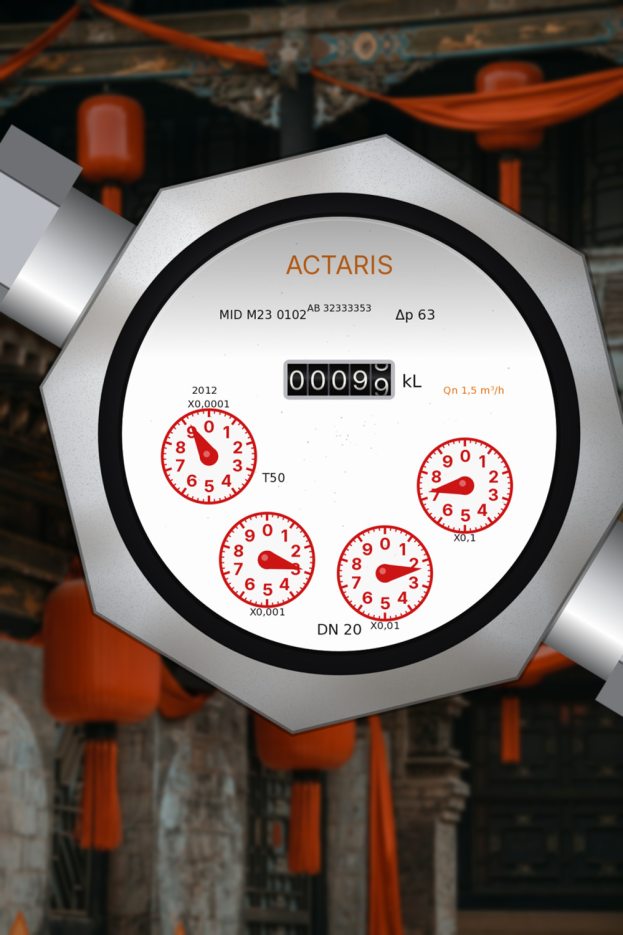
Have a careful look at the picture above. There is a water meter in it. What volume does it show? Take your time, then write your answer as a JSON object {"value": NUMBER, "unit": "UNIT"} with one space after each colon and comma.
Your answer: {"value": 98.7229, "unit": "kL"}
